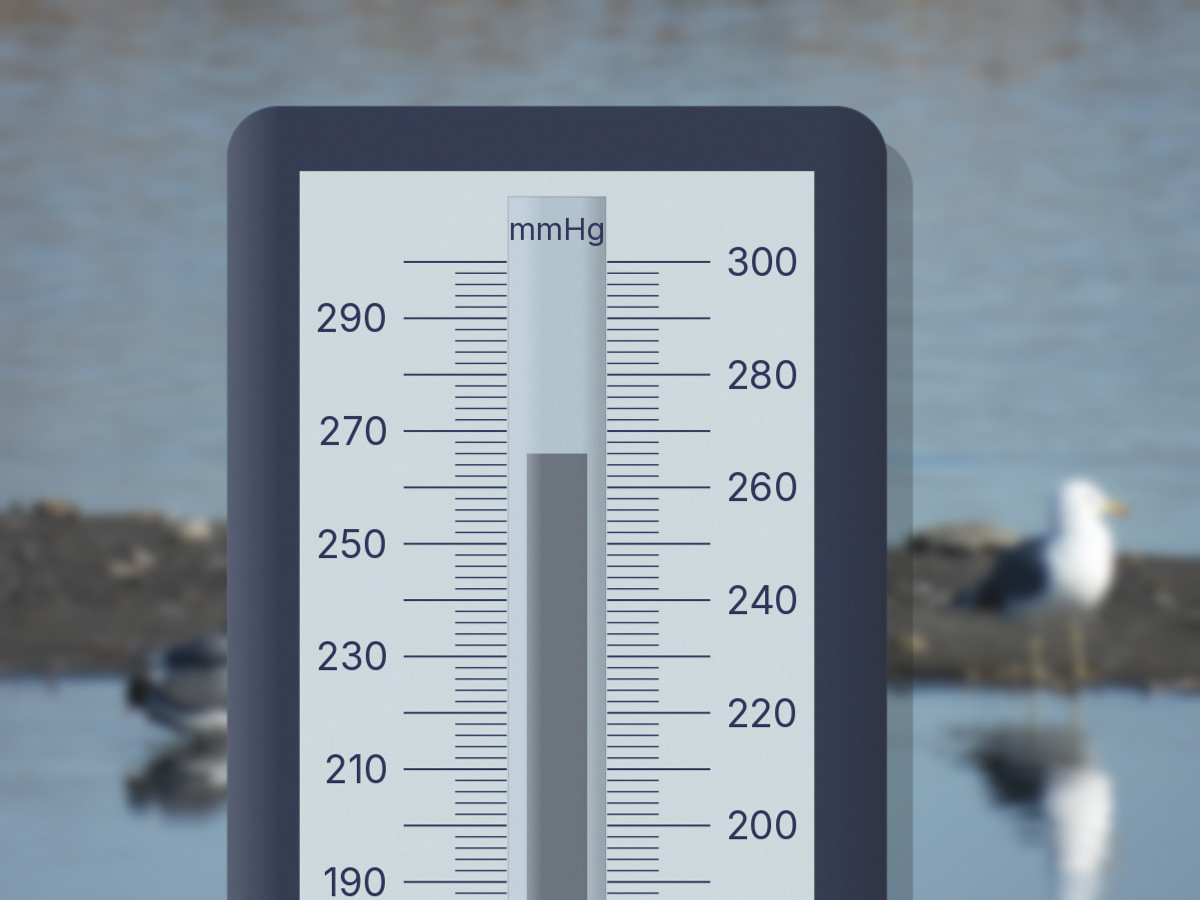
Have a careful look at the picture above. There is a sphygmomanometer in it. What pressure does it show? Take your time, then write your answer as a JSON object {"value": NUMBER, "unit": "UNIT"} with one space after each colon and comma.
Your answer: {"value": 266, "unit": "mmHg"}
